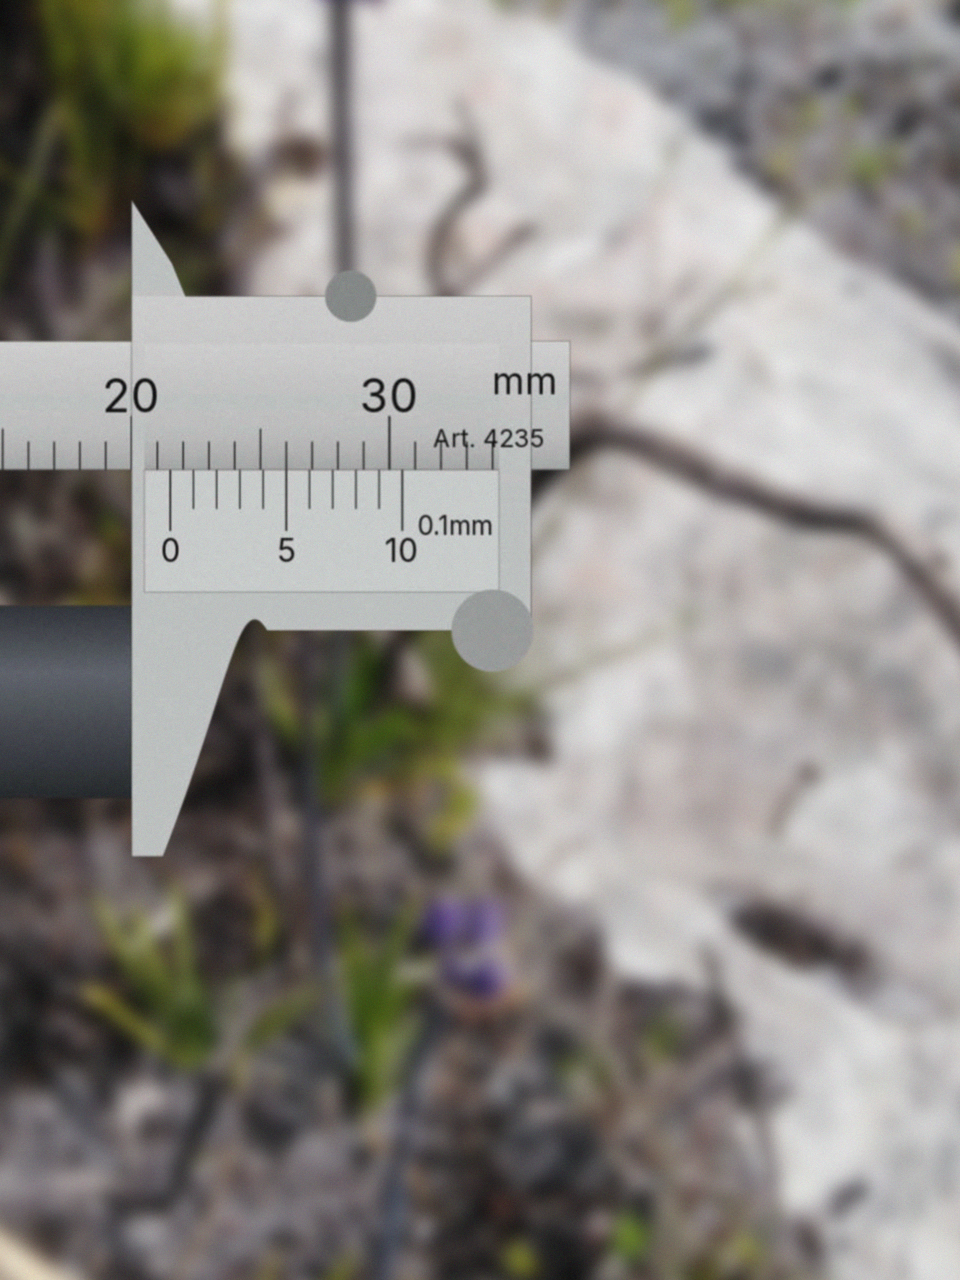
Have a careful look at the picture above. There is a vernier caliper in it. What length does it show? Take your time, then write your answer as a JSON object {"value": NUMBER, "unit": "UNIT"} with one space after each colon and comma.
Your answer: {"value": 21.5, "unit": "mm"}
